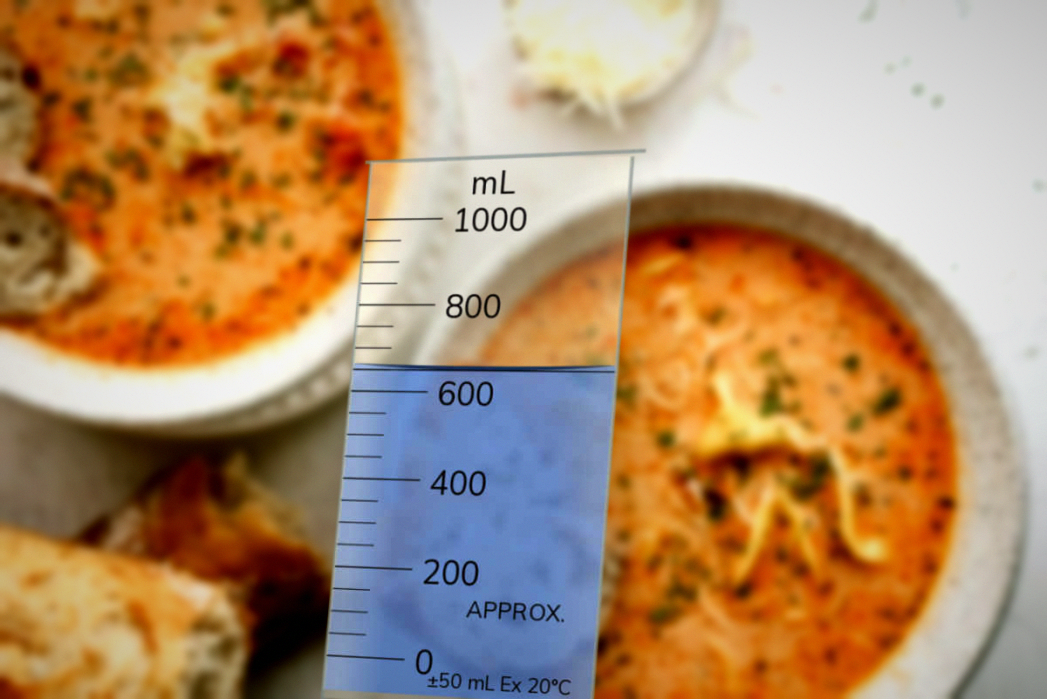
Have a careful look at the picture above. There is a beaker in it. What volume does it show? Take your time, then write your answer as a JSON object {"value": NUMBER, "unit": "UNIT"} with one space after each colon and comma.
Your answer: {"value": 650, "unit": "mL"}
